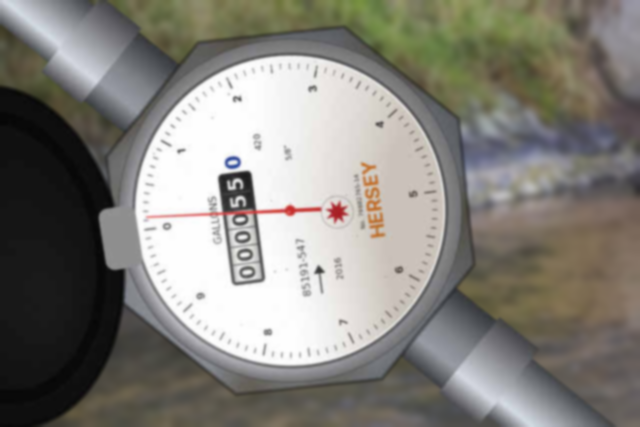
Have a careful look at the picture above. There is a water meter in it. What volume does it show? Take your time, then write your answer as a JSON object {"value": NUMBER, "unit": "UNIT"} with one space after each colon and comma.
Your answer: {"value": 550.1, "unit": "gal"}
